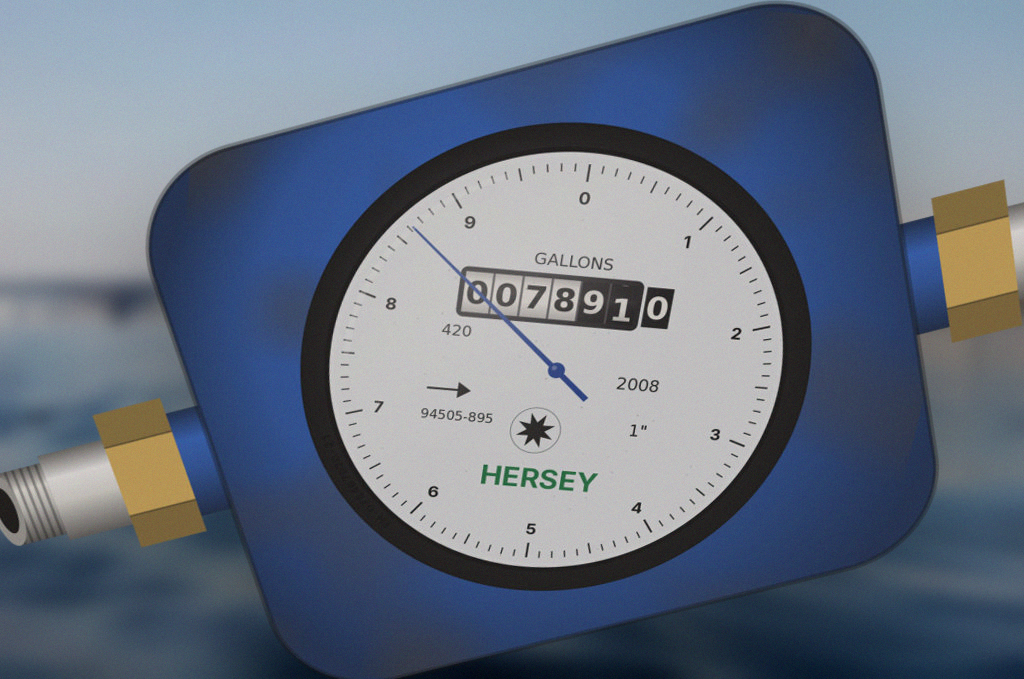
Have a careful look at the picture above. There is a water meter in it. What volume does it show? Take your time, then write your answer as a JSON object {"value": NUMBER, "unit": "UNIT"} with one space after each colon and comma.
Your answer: {"value": 78908.6, "unit": "gal"}
